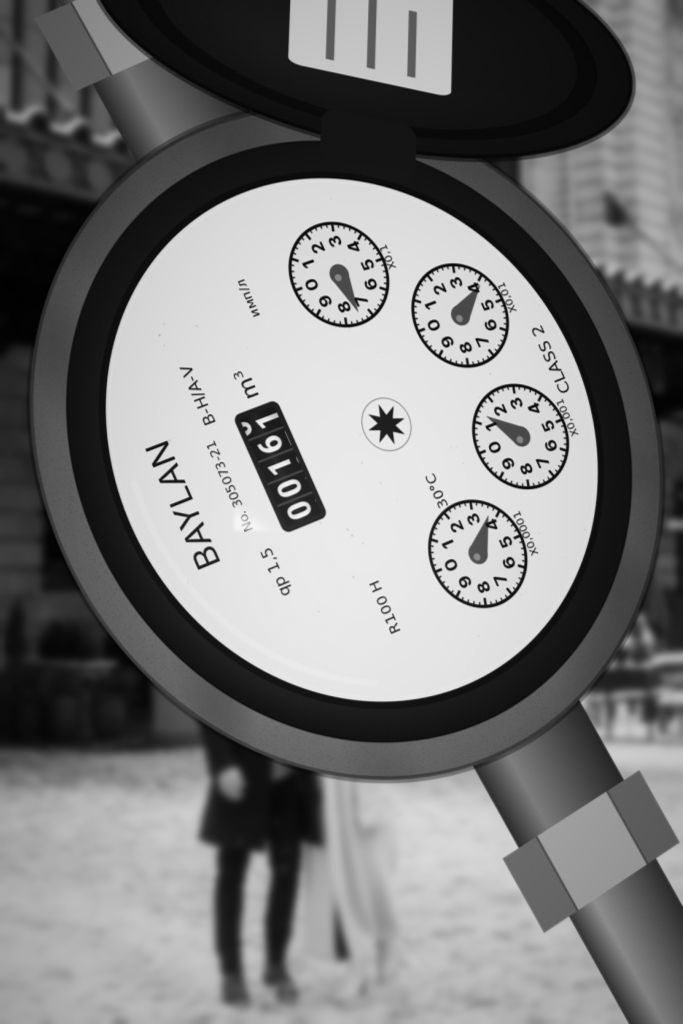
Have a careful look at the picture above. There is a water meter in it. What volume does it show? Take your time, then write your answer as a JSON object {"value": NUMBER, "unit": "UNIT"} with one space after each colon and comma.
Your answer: {"value": 160.7413, "unit": "m³"}
